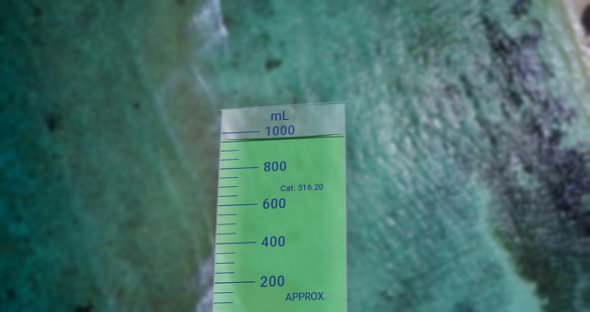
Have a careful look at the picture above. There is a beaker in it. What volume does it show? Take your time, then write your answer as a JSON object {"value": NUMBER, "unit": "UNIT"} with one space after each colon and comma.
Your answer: {"value": 950, "unit": "mL"}
